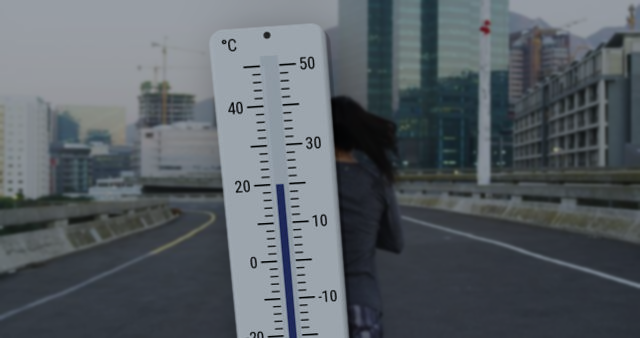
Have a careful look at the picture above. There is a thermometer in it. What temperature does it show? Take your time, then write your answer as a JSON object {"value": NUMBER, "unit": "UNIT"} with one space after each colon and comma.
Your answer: {"value": 20, "unit": "°C"}
